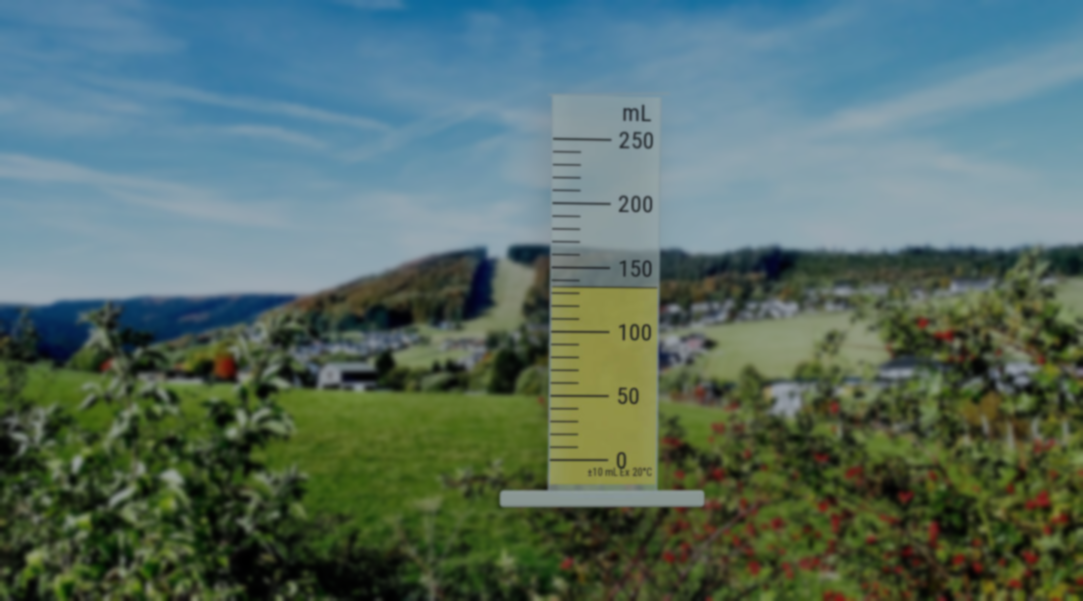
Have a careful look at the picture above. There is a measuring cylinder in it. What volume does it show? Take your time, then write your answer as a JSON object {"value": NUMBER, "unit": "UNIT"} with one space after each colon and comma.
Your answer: {"value": 135, "unit": "mL"}
